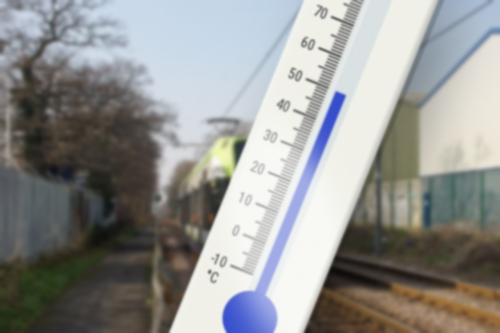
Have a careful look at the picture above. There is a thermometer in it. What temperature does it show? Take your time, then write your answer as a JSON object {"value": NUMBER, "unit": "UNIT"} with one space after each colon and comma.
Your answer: {"value": 50, "unit": "°C"}
